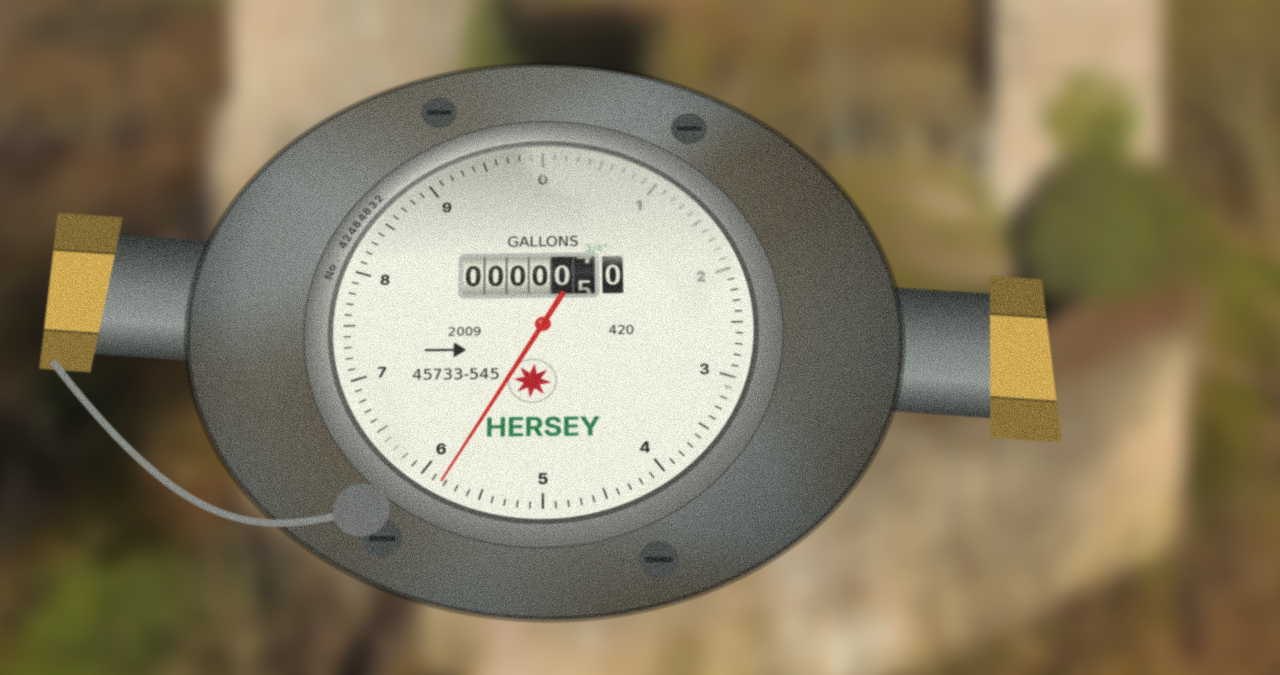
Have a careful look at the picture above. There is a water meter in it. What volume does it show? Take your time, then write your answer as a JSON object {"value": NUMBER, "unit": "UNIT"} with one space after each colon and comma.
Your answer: {"value": 45.8, "unit": "gal"}
